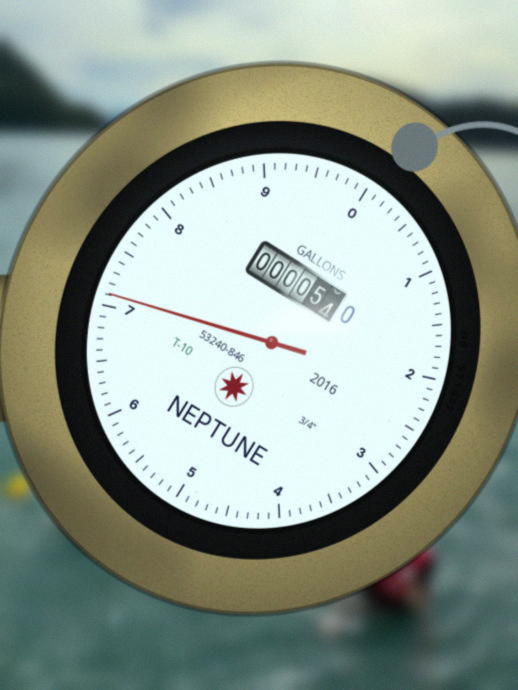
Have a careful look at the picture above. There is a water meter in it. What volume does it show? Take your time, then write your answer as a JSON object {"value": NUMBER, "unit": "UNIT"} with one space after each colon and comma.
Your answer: {"value": 537.1, "unit": "gal"}
